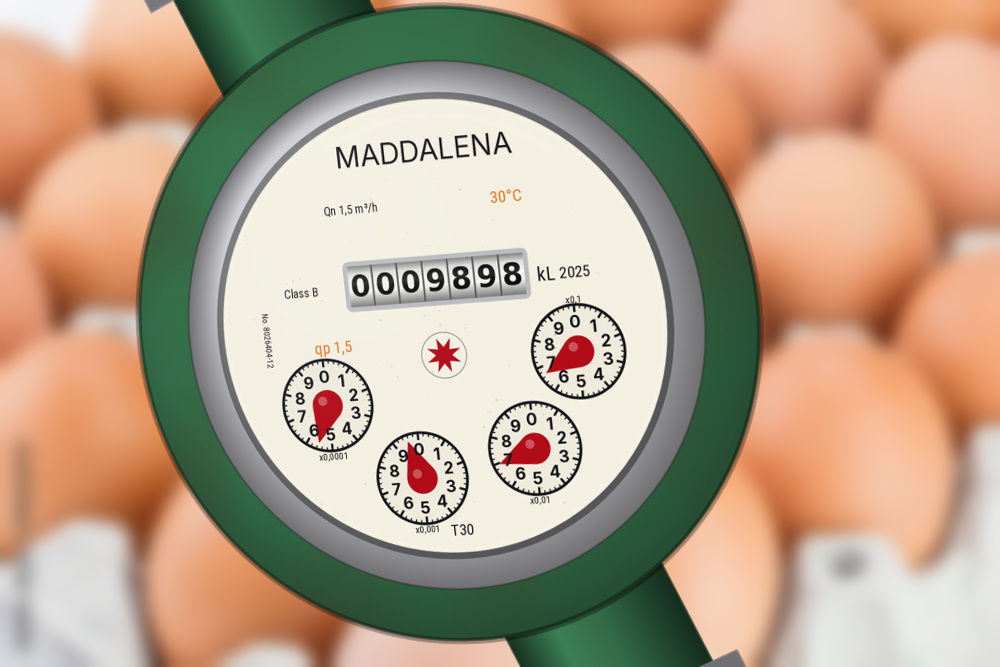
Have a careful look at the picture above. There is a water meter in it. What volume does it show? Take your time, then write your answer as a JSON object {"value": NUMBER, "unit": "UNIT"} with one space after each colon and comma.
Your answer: {"value": 9898.6695, "unit": "kL"}
